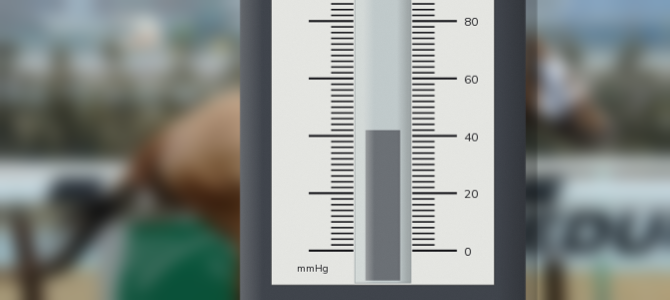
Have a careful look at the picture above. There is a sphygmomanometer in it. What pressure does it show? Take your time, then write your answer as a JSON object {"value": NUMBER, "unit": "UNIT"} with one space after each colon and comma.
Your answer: {"value": 42, "unit": "mmHg"}
